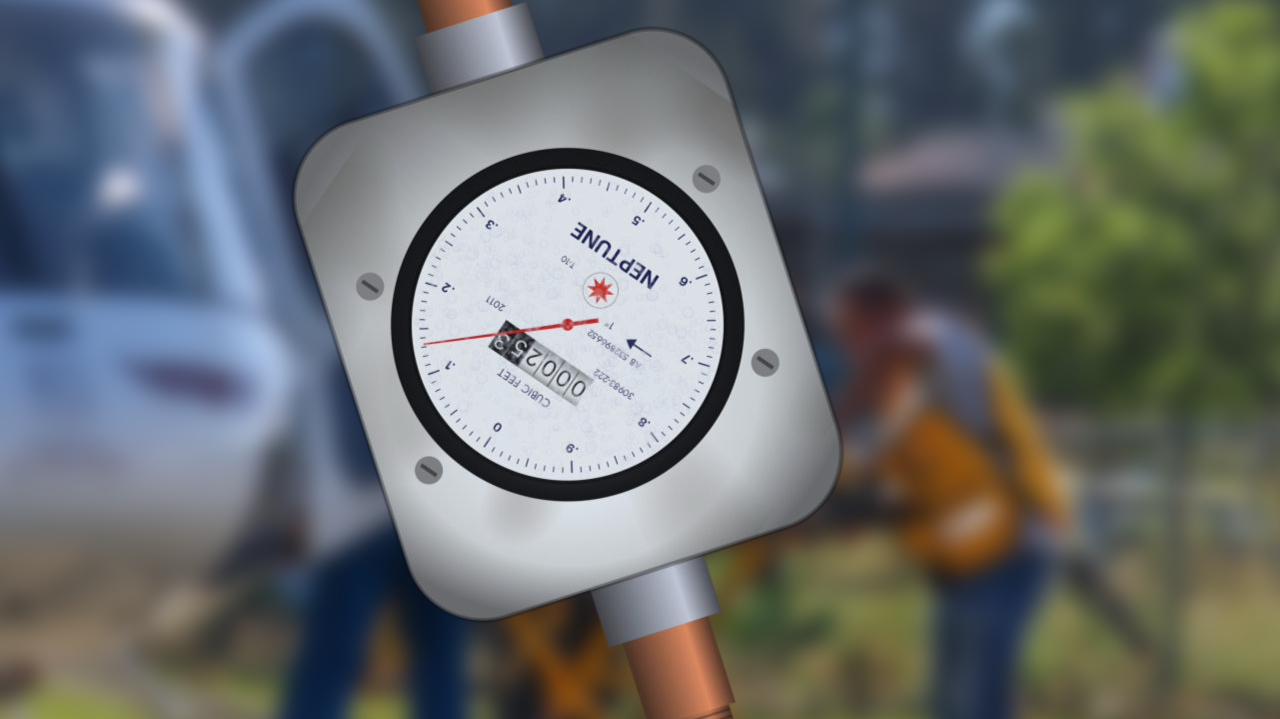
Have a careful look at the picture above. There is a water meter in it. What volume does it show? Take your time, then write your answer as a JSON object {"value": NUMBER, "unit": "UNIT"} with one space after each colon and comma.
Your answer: {"value": 253.13, "unit": "ft³"}
